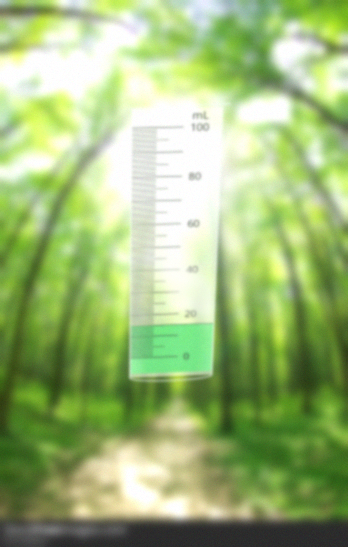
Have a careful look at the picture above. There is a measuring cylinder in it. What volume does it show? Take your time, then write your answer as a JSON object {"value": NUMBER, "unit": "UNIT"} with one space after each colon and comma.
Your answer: {"value": 15, "unit": "mL"}
